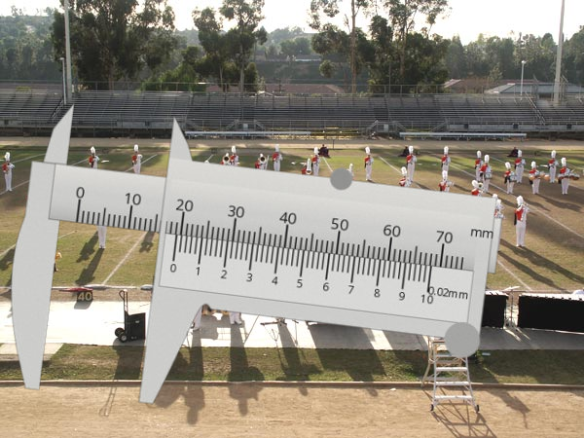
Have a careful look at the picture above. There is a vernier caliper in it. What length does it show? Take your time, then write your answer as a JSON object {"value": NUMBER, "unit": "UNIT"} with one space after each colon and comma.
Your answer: {"value": 19.2, "unit": "mm"}
